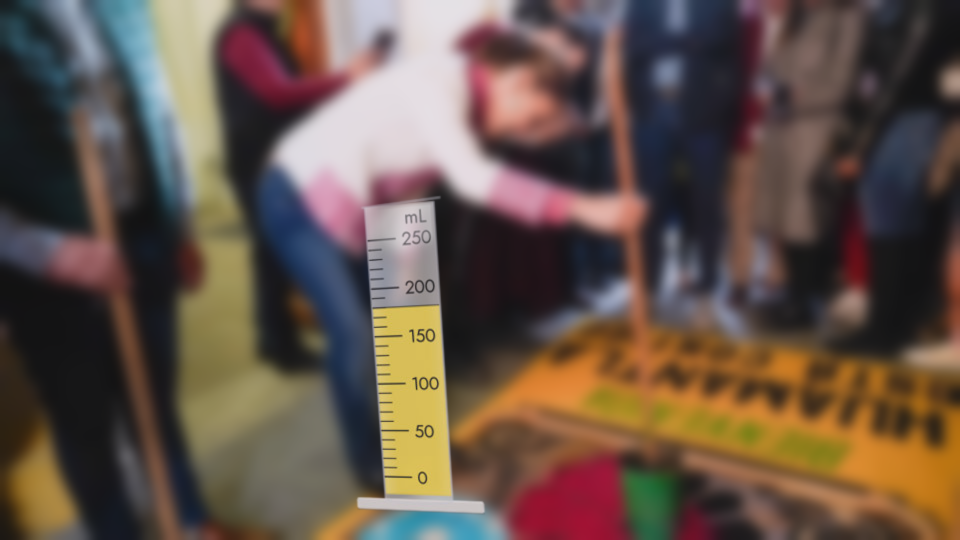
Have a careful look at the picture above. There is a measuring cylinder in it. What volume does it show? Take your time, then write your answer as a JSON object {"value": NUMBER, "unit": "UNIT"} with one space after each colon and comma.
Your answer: {"value": 180, "unit": "mL"}
